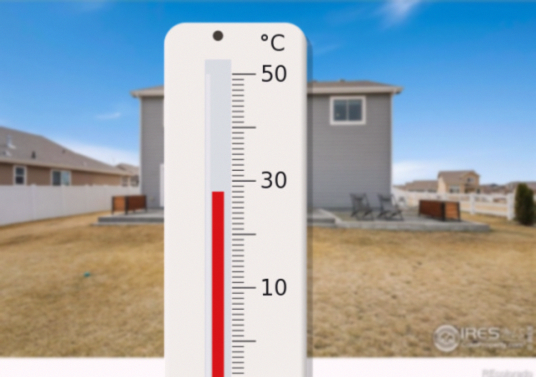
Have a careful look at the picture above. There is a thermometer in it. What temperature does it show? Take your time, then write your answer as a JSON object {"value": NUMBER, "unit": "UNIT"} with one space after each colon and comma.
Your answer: {"value": 28, "unit": "°C"}
